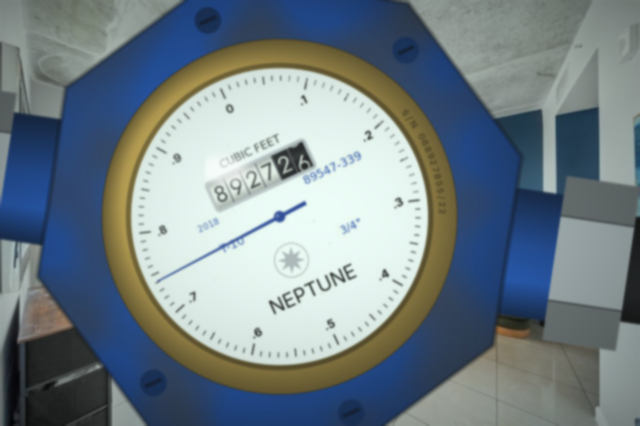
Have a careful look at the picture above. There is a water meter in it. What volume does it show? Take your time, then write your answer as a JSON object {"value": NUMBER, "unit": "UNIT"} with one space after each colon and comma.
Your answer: {"value": 892725.74, "unit": "ft³"}
